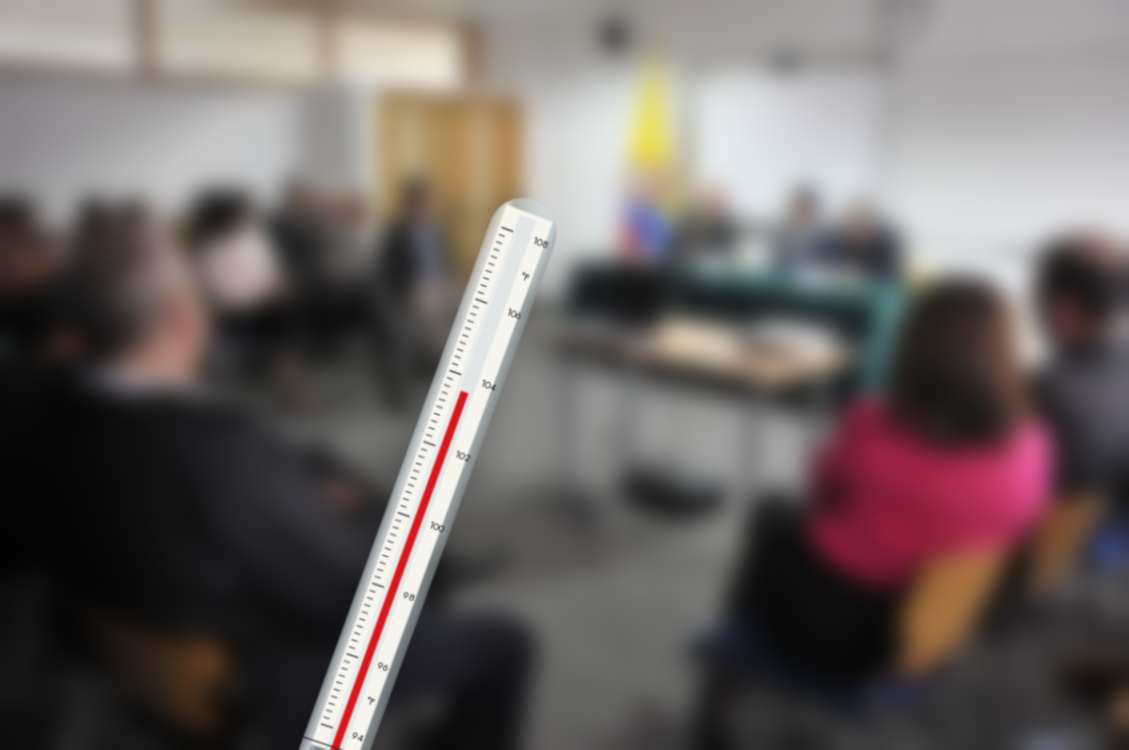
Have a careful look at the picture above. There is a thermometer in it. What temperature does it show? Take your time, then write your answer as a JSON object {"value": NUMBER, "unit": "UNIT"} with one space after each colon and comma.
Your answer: {"value": 103.6, "unit": "°F"}
